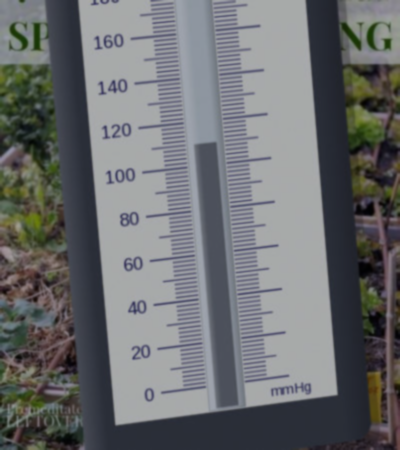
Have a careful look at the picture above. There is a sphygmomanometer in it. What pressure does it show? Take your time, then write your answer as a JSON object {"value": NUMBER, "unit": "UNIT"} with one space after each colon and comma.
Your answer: {"value": 110, "unit": "mmHg"}
